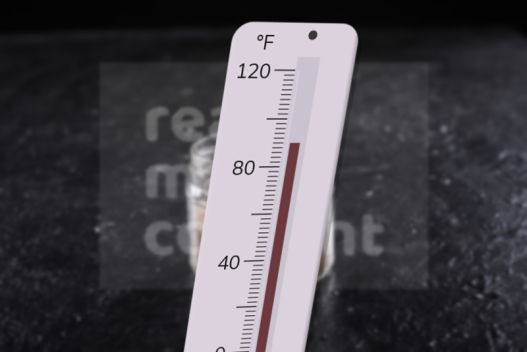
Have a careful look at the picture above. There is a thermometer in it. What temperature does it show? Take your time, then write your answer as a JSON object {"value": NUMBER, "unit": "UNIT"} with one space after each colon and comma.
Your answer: {"value": 90, "unit": "°F"}
